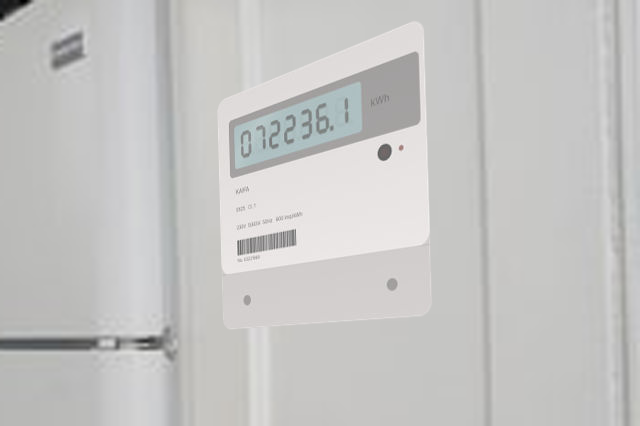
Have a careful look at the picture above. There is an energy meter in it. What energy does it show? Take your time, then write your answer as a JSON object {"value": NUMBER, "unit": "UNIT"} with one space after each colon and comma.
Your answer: {"value": 72236.1, "unit": "kWh"}
